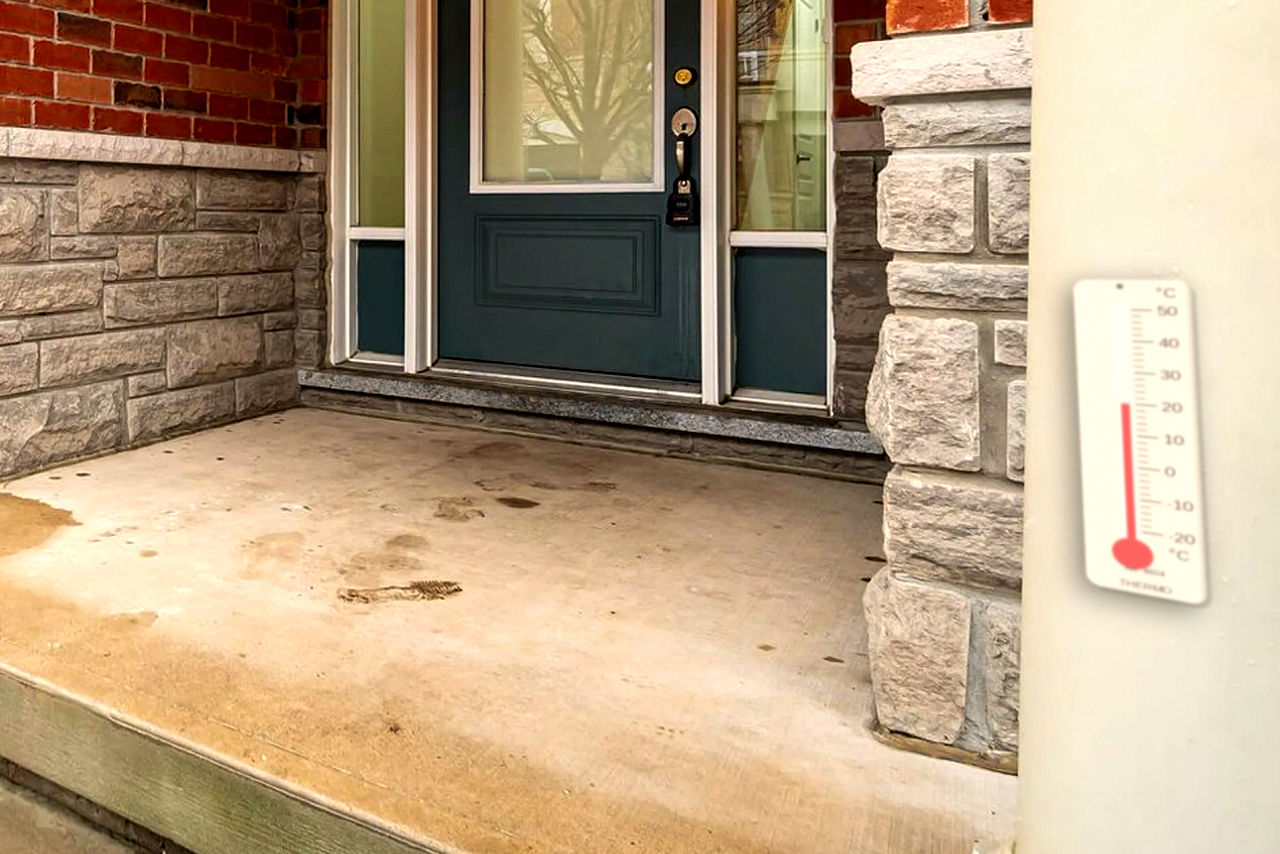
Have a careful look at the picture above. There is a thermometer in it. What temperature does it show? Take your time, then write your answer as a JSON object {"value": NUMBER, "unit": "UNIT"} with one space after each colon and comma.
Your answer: {"value": 20, "unit": "°C"}
